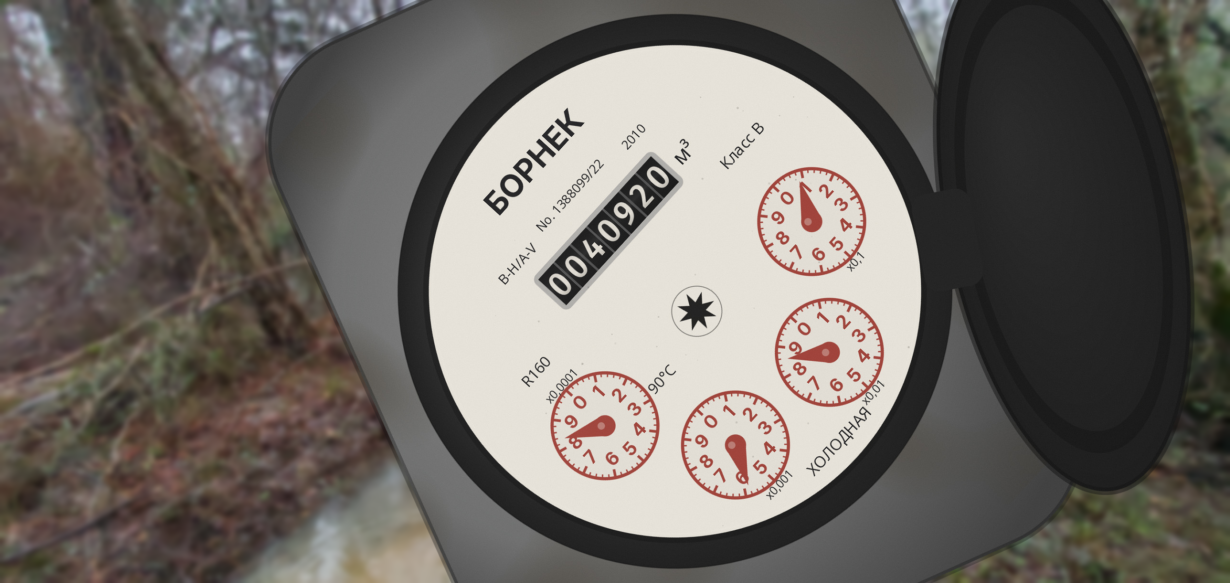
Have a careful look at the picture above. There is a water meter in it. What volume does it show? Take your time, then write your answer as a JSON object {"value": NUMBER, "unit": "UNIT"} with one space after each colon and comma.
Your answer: {"value": 40920.0858, "unit": "m³"}
